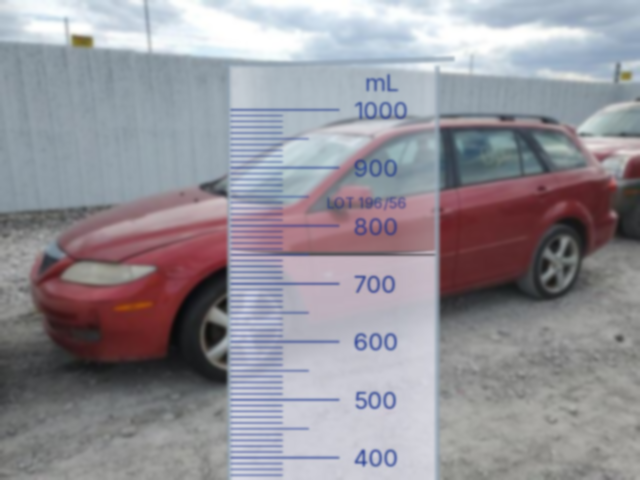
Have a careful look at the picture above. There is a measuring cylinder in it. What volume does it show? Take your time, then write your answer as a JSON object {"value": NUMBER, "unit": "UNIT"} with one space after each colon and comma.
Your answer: {"value": 750, "unit": "mL"}
